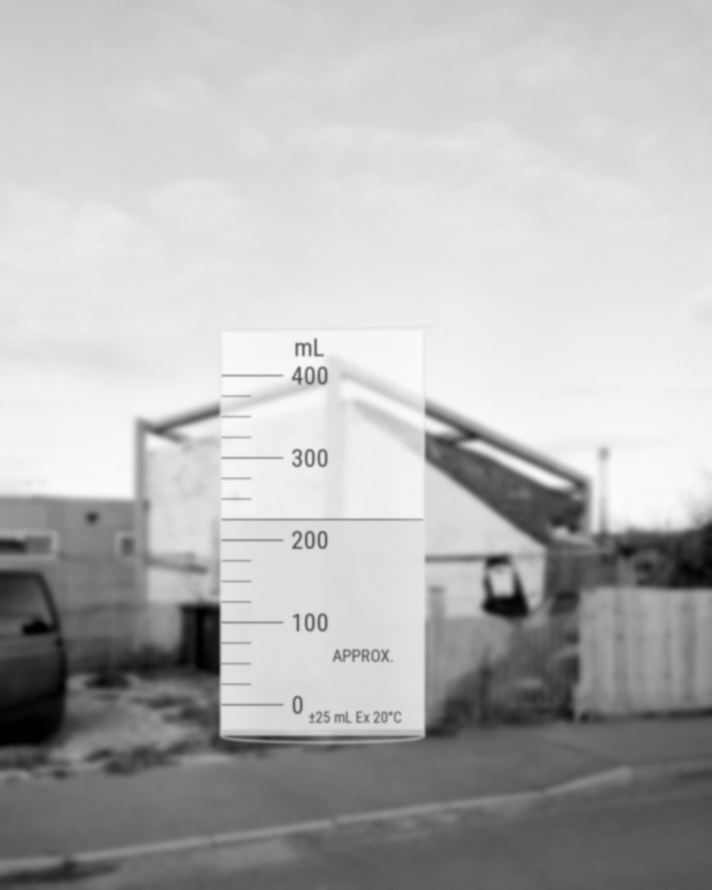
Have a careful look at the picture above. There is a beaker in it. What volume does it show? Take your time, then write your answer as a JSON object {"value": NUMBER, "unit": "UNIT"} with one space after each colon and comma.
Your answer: {"value": 225, "unit": "mL"}
